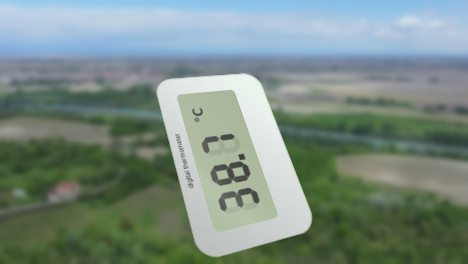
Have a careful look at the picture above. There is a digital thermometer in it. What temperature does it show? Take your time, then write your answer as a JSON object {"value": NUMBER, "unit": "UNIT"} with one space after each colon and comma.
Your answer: {"value": 38.7, "unit": "°C"}
